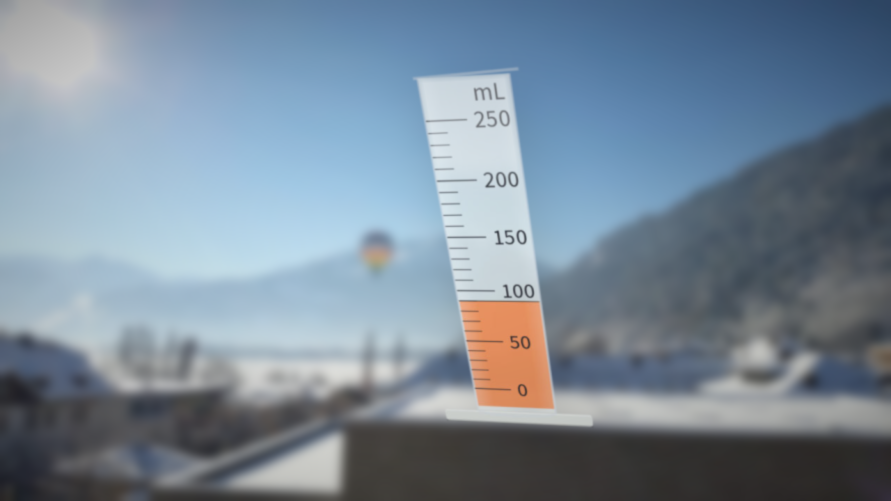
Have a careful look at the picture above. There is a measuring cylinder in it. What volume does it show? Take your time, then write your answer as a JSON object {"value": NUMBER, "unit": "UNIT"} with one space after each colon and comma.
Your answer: {"value": 90, "unit": "mL"}
